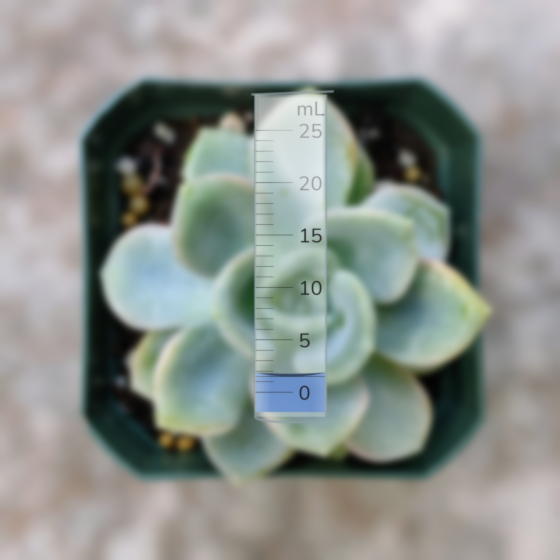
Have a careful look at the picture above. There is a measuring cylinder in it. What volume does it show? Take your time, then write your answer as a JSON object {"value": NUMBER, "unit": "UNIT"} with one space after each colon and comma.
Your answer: {"value": 1.5, "unit": "mL"}
